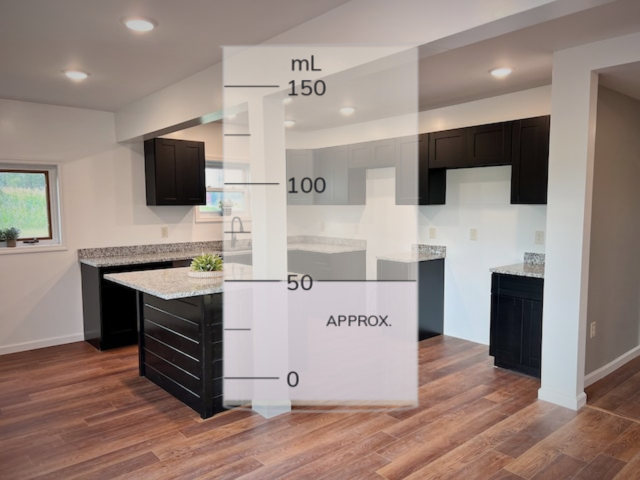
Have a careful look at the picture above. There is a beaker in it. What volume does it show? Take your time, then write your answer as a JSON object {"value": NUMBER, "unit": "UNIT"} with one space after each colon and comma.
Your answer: {"value": 50, "unit": "mL"}
